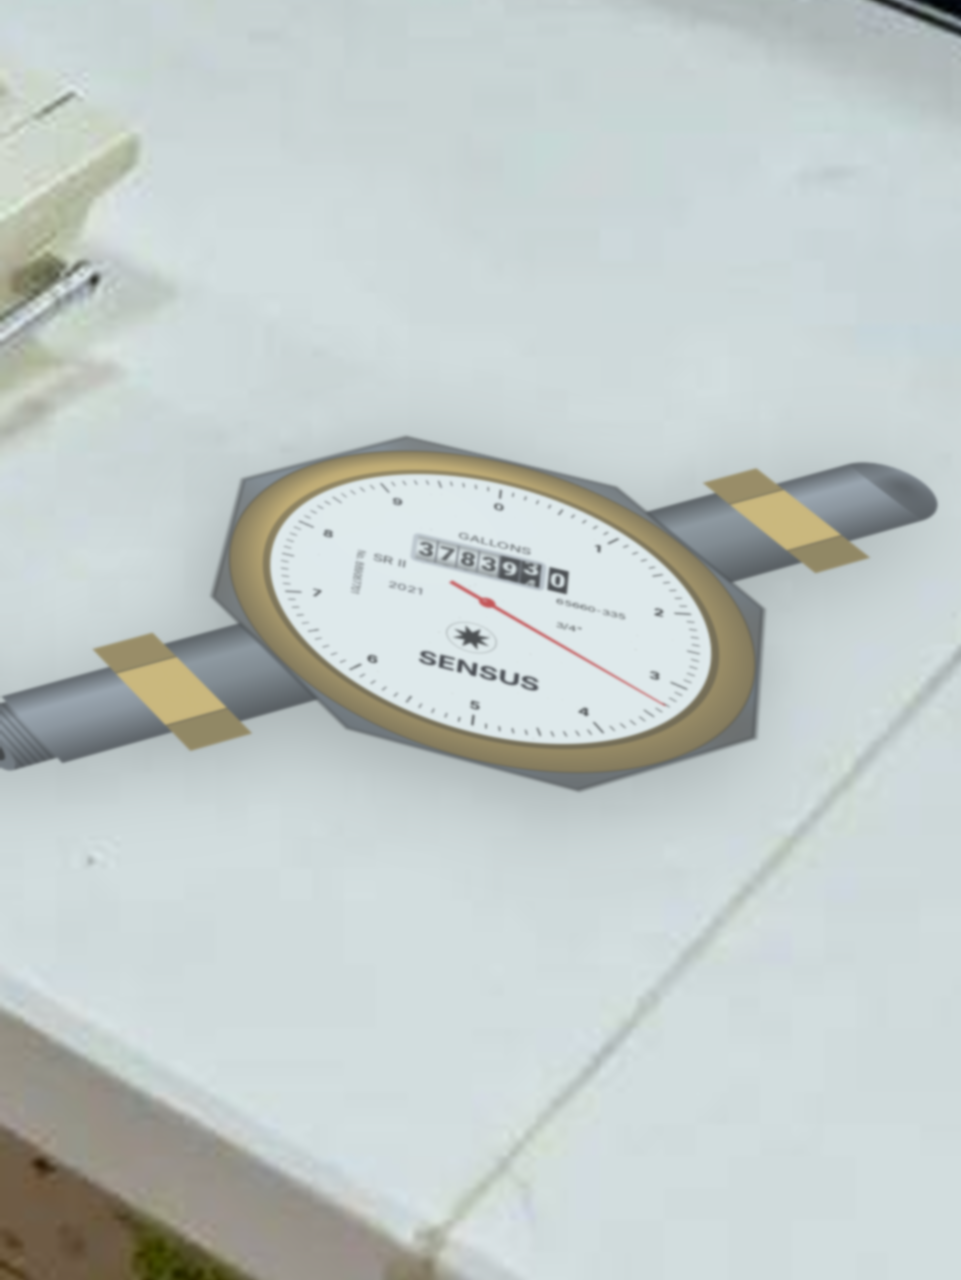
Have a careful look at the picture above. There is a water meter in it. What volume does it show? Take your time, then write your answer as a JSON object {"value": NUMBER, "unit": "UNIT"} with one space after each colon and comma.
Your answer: {"value": 3783933.3, "unit": "gal"}
